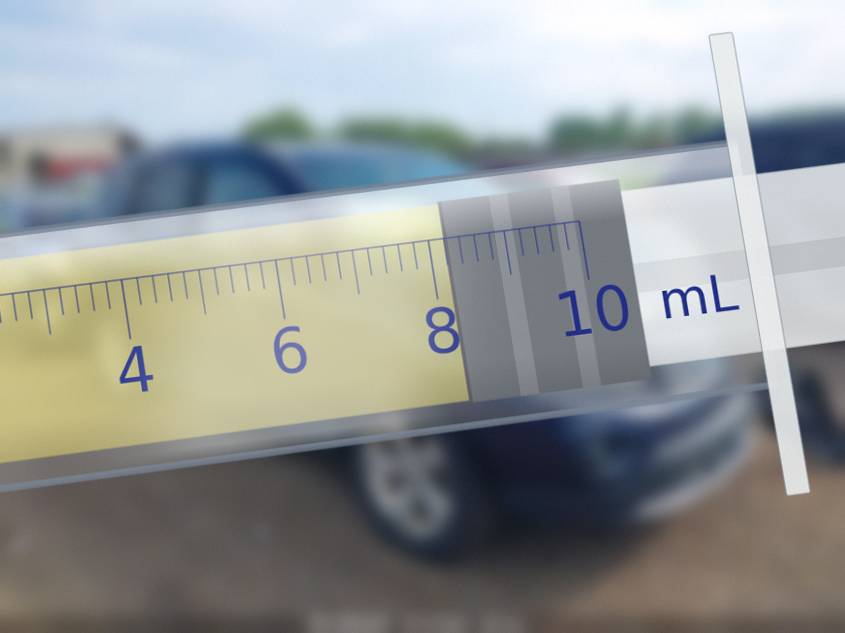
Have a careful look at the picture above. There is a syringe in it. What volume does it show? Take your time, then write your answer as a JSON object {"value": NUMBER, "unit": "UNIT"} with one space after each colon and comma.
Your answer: {"value": 8.2, "unit": "mL"}
